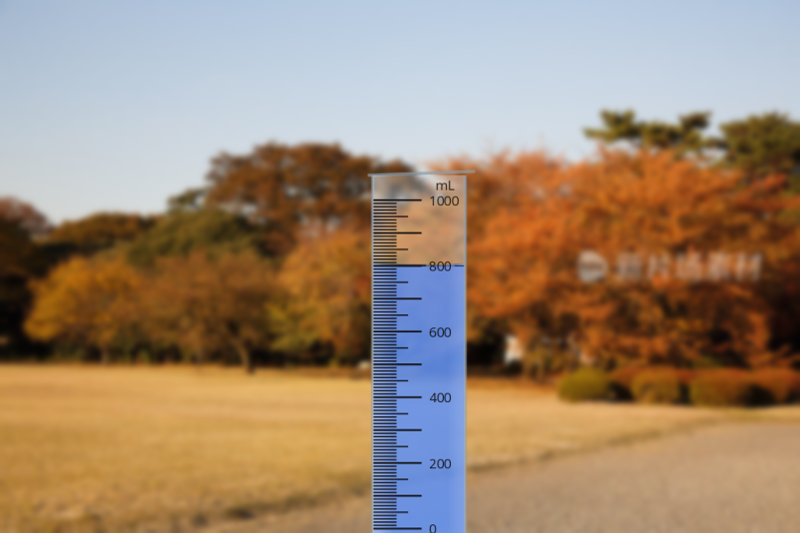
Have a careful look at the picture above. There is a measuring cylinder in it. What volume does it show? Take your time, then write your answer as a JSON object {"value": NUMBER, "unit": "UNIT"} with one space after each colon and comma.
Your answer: {"value": 800, "unit": "mL"}
